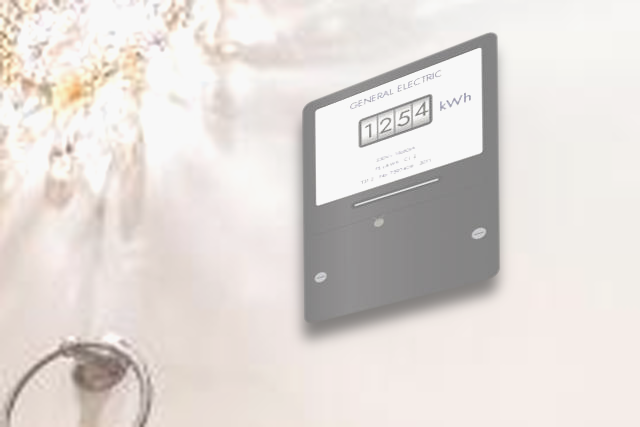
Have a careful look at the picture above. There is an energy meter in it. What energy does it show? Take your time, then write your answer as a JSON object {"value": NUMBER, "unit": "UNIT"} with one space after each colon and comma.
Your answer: {"value": 1254, "unit": "kWh"}
